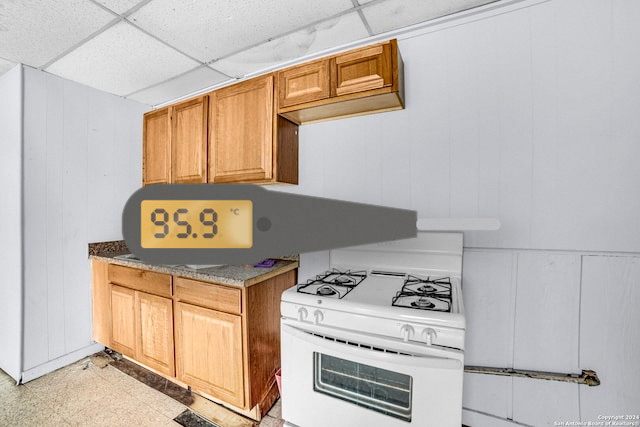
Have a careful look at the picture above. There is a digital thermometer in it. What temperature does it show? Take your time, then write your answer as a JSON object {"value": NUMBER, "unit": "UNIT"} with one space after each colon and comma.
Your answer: {"value": 95.9, "unit": "°C"}
